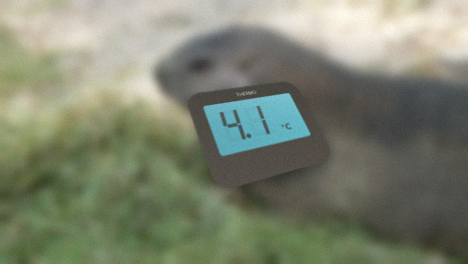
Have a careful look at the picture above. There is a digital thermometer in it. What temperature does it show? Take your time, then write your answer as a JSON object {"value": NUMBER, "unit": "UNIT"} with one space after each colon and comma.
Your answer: {"value": 4.1, "unit": "°C"}
